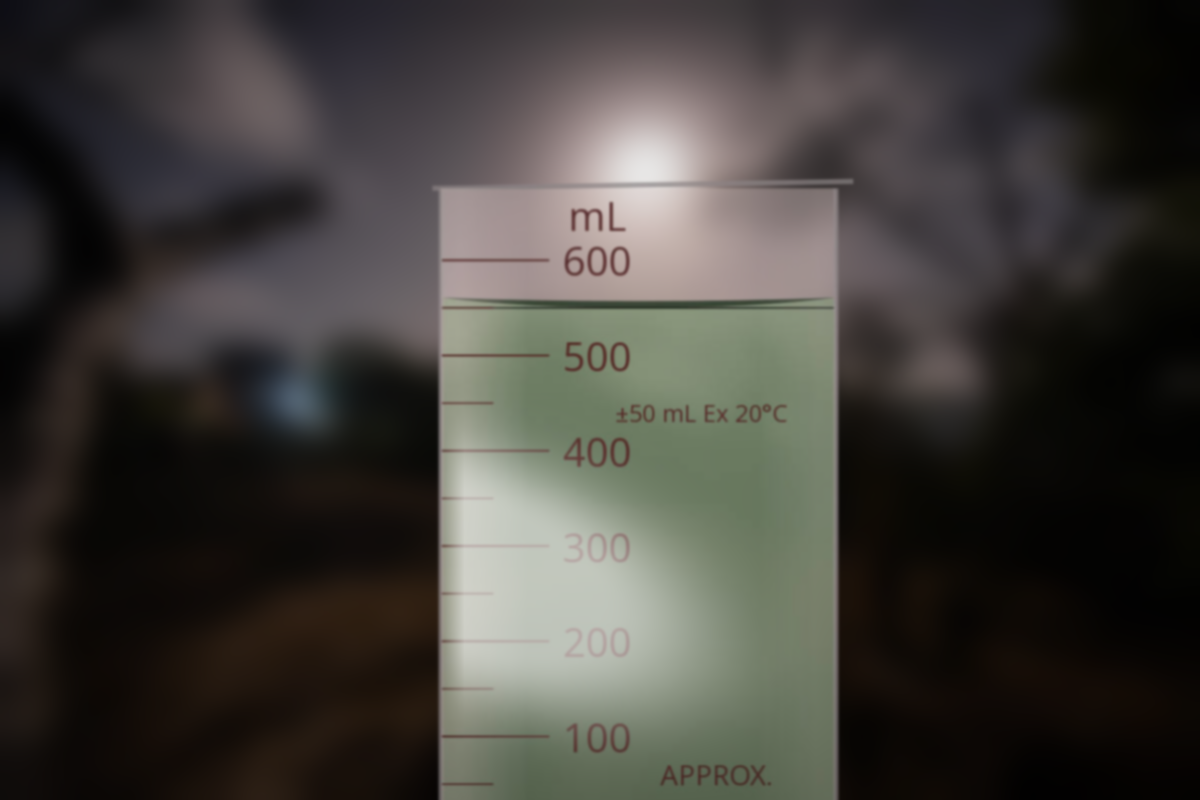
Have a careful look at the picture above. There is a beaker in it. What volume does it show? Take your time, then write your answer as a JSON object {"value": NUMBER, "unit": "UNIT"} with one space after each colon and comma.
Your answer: {"value": 550, "unit": "mL"}
